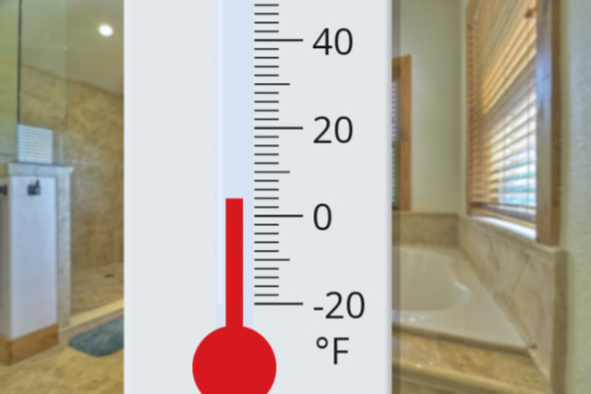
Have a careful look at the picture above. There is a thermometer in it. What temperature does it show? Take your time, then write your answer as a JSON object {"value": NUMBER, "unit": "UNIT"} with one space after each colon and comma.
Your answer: {"value": 4, "unit": "°F"}
